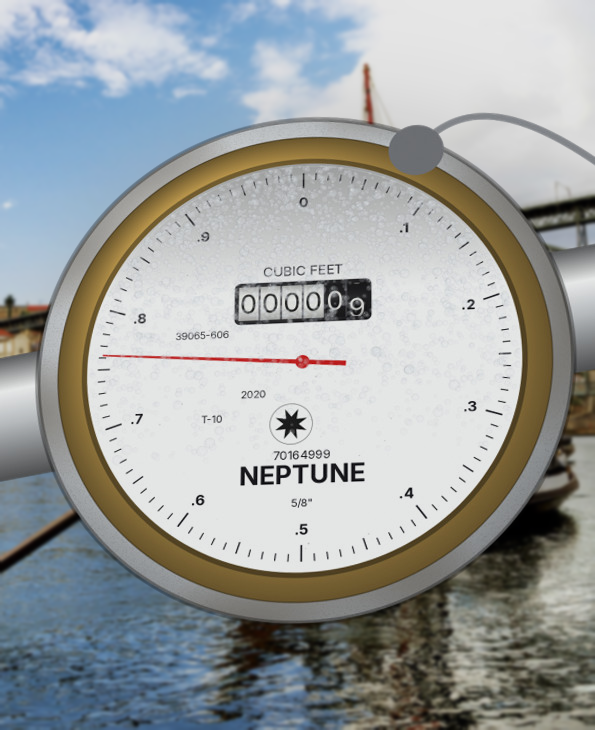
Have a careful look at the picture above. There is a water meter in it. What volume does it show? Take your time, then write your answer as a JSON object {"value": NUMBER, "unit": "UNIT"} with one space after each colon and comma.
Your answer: {"value": 8.76, "unit": "ft³"}
